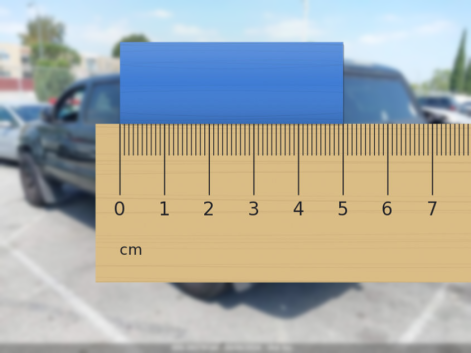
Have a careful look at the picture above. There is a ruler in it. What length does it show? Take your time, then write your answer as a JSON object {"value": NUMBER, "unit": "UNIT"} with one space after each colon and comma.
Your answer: {"value": 5, "unit": "cm"}
